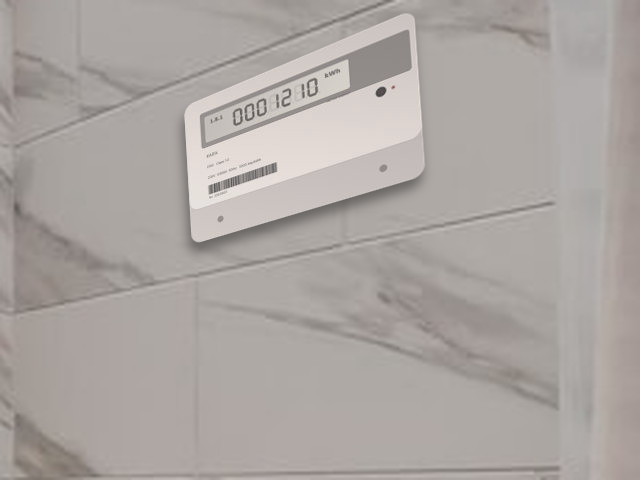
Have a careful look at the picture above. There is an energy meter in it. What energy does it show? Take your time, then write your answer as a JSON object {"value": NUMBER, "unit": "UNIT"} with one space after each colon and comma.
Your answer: {"value": 1210, "unit": "kWh"}
